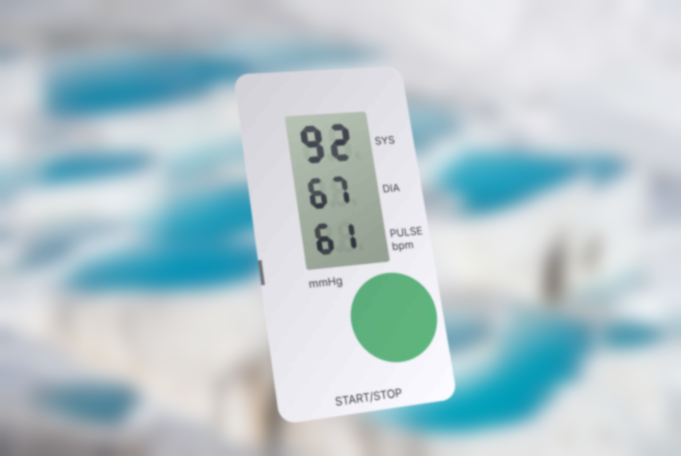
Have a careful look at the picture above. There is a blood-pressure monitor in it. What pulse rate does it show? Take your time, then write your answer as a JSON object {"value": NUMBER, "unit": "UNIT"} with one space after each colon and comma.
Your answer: {"value": 61, "unit": "bpm"}
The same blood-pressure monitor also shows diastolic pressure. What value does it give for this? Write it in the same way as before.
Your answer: {"value": 67, "unit": "mmHg"}
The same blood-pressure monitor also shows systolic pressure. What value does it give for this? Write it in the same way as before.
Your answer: {"value": 92, "unit": "mmHg"}
